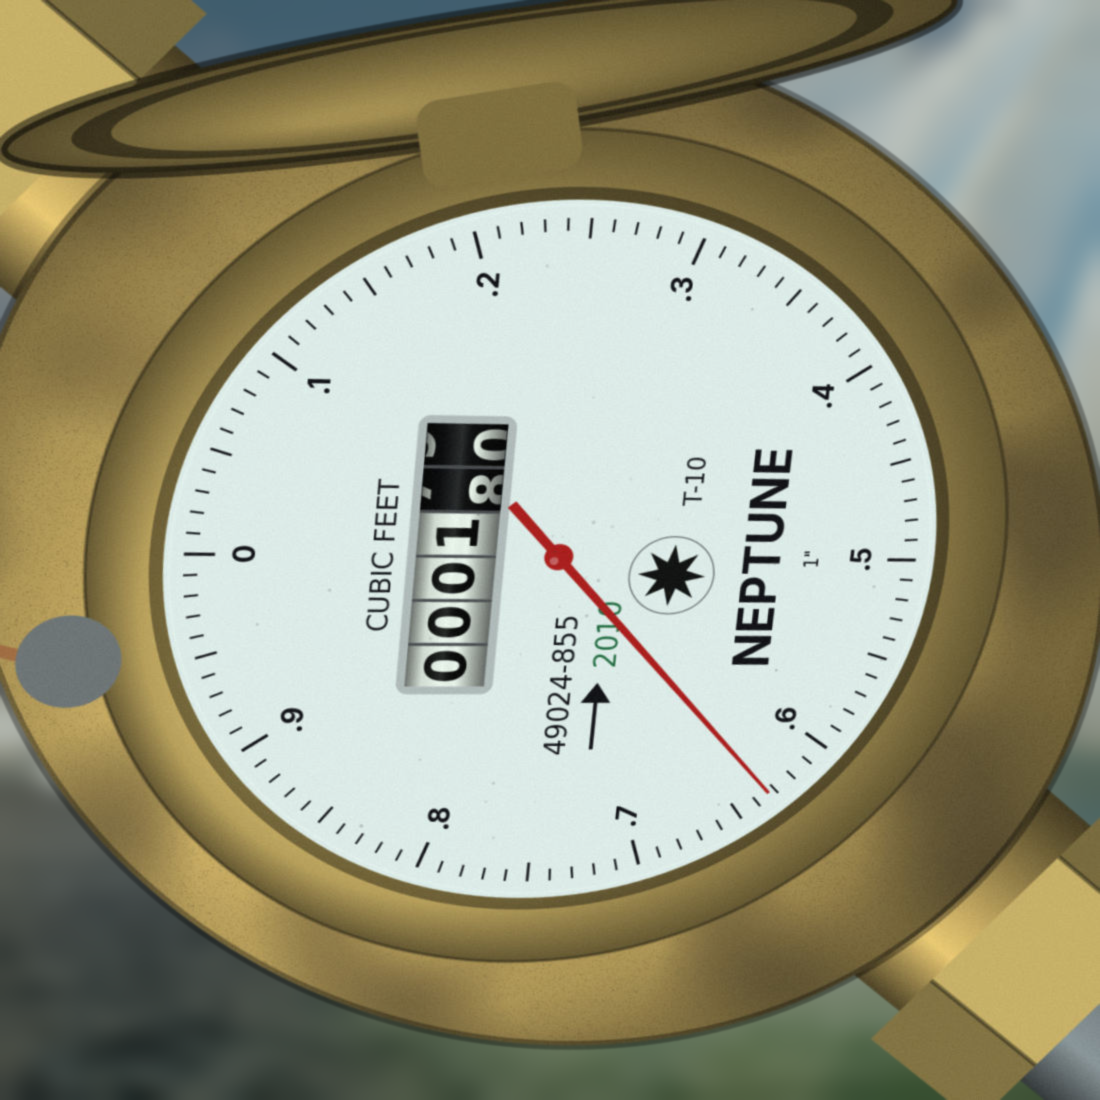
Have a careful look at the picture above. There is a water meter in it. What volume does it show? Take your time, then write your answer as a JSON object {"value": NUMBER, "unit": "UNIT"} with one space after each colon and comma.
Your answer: {"value": 179.63, "unit": "ft³"}
